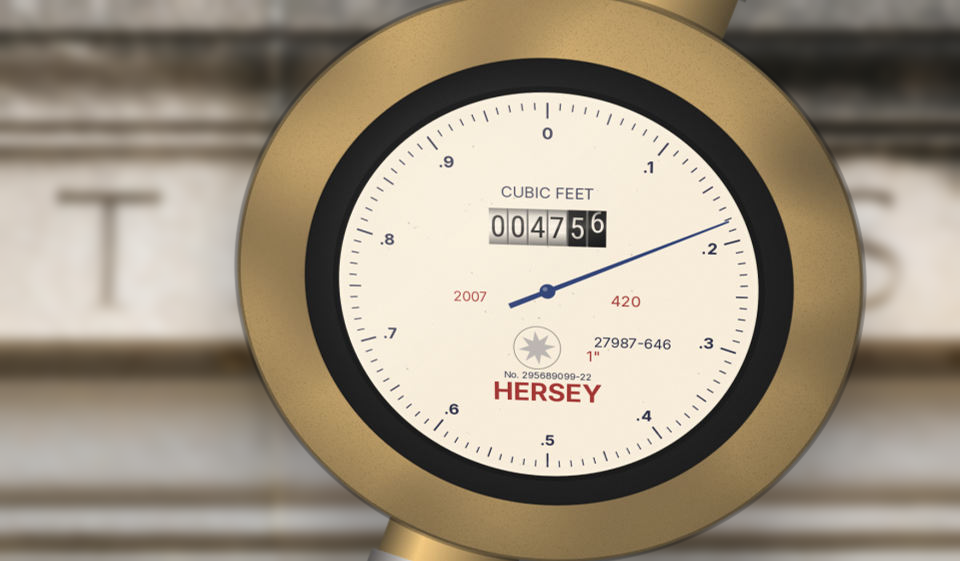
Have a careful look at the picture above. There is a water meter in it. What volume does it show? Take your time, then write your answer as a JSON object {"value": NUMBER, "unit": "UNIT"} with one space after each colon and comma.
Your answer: {"value": 4756.18, "unit": "ft³"}
